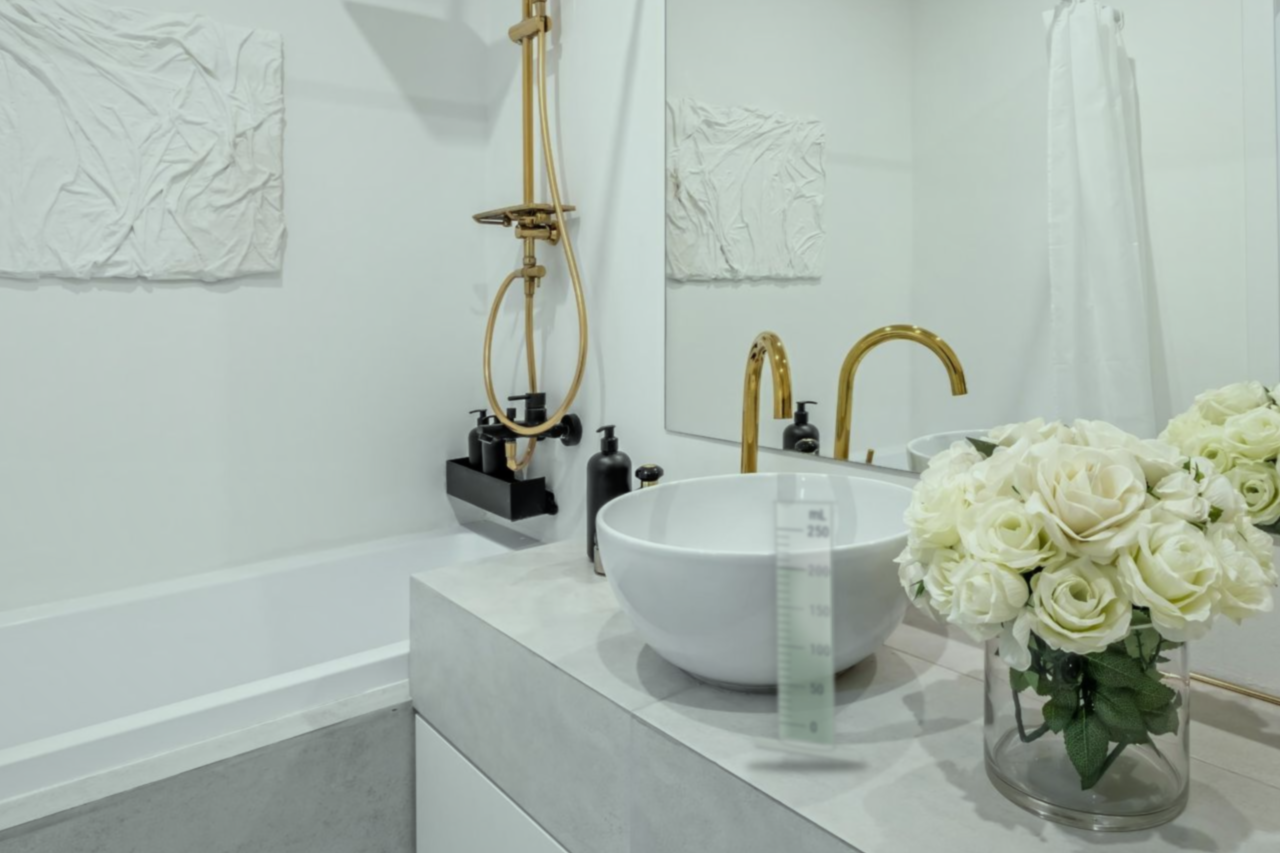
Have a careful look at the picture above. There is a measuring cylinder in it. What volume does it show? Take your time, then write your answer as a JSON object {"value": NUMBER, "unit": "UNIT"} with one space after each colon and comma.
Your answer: {"value": 200, "unit": "mL"}
